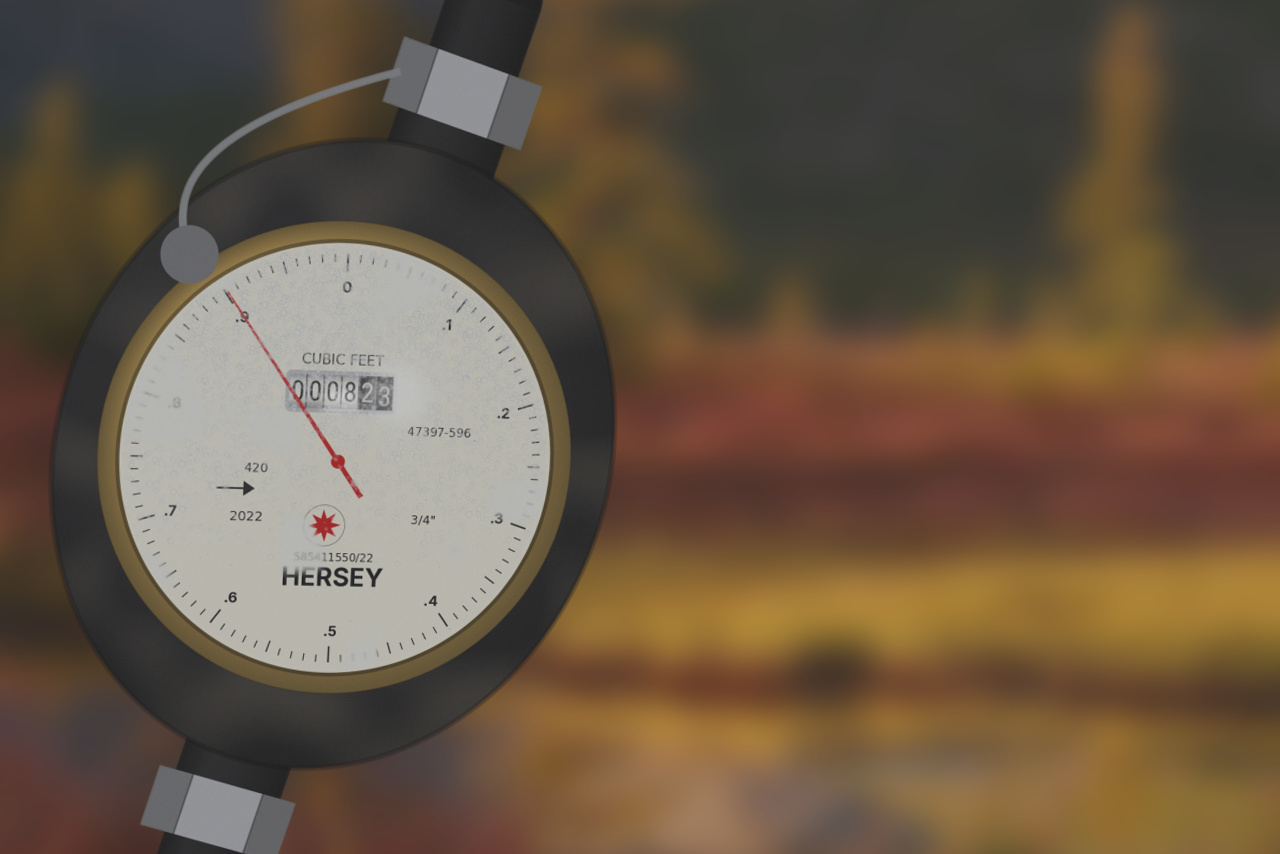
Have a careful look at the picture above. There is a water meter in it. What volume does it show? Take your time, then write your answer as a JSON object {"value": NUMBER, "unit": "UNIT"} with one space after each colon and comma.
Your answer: {"value": 822.90, "unit": "ft³"}
